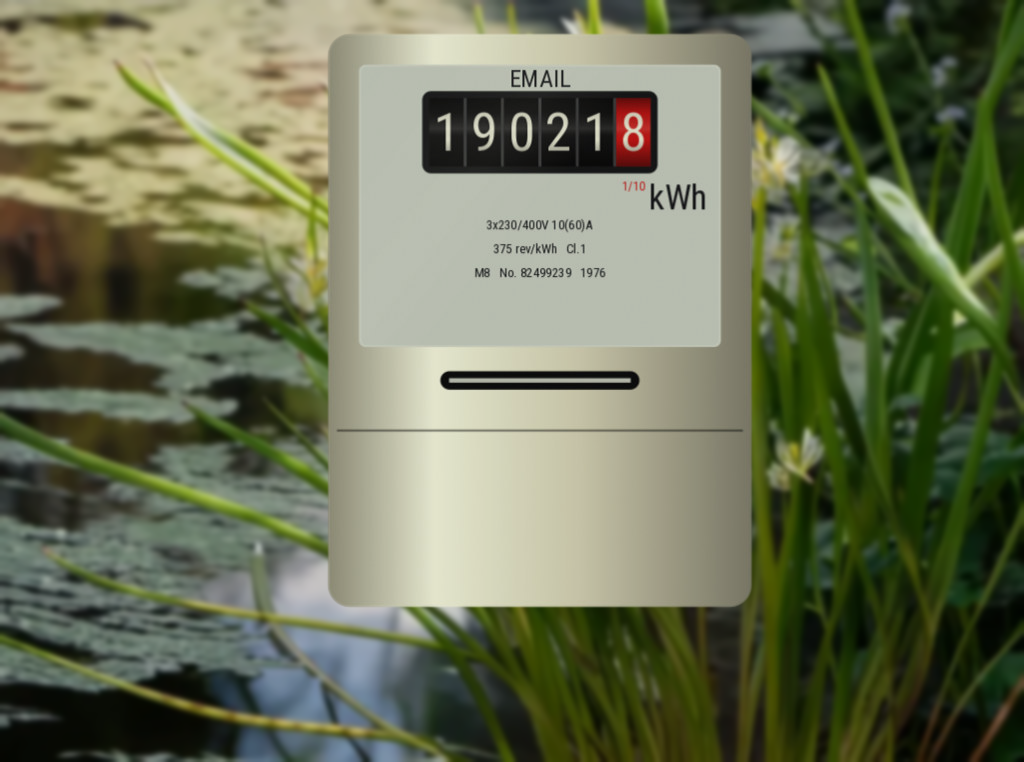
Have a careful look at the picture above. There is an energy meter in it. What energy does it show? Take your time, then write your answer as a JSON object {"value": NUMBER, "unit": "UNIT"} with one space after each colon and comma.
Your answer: {"value": 19021.8, "unit": "kWh"}
